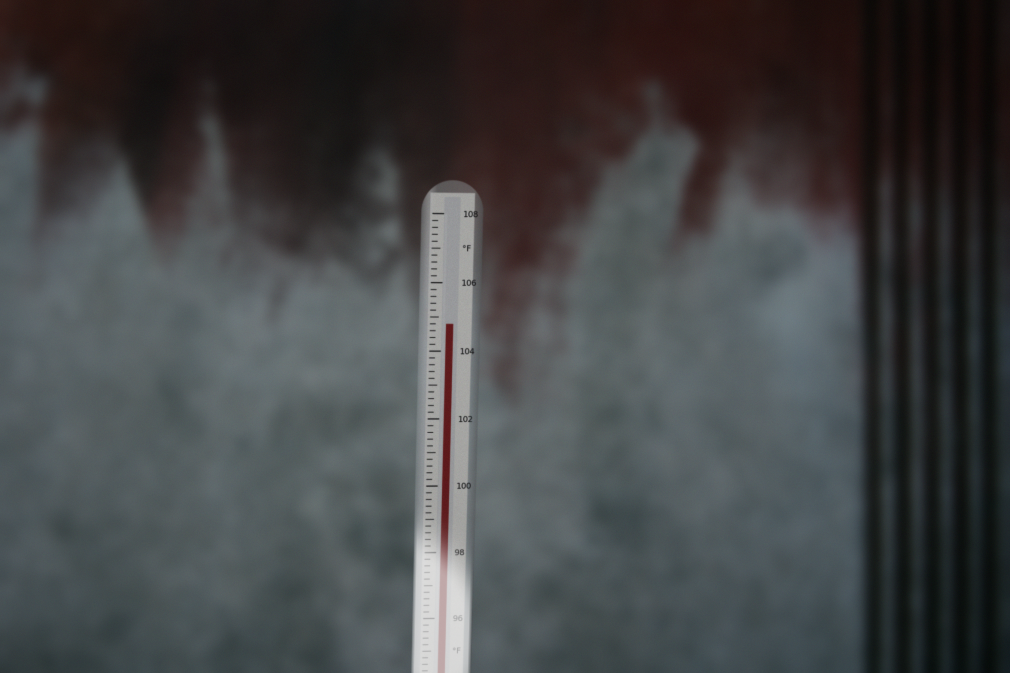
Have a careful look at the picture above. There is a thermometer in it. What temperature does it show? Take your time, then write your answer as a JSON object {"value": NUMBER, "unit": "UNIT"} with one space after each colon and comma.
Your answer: {"value": 104.8, "unit": "°F"}
